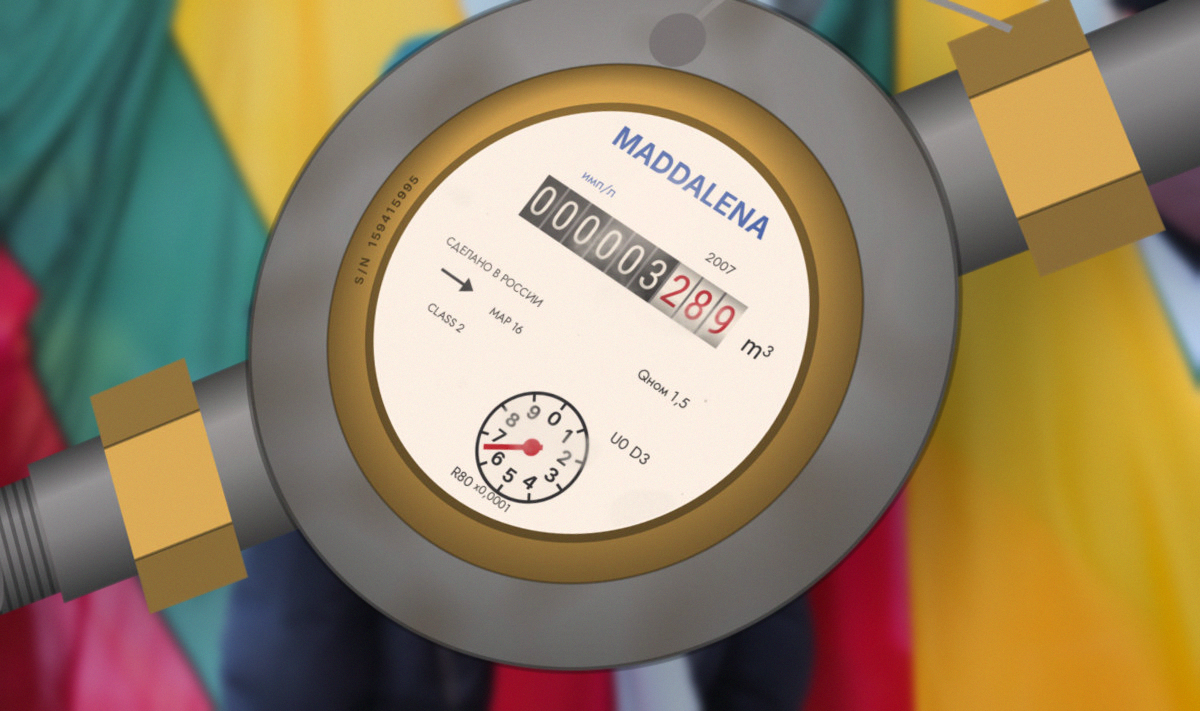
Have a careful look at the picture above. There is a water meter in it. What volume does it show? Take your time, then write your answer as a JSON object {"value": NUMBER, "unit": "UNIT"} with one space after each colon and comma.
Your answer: {"value": 3.2896, "unit": "m³"}
